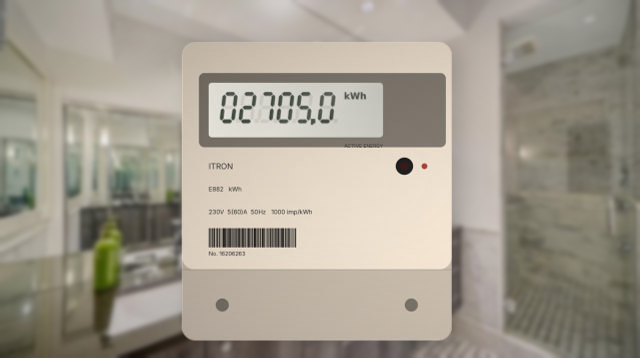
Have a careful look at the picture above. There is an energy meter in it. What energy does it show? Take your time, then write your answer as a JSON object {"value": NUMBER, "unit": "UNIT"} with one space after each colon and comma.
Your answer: {"value": 2705.0, "unit": "kWh"}
